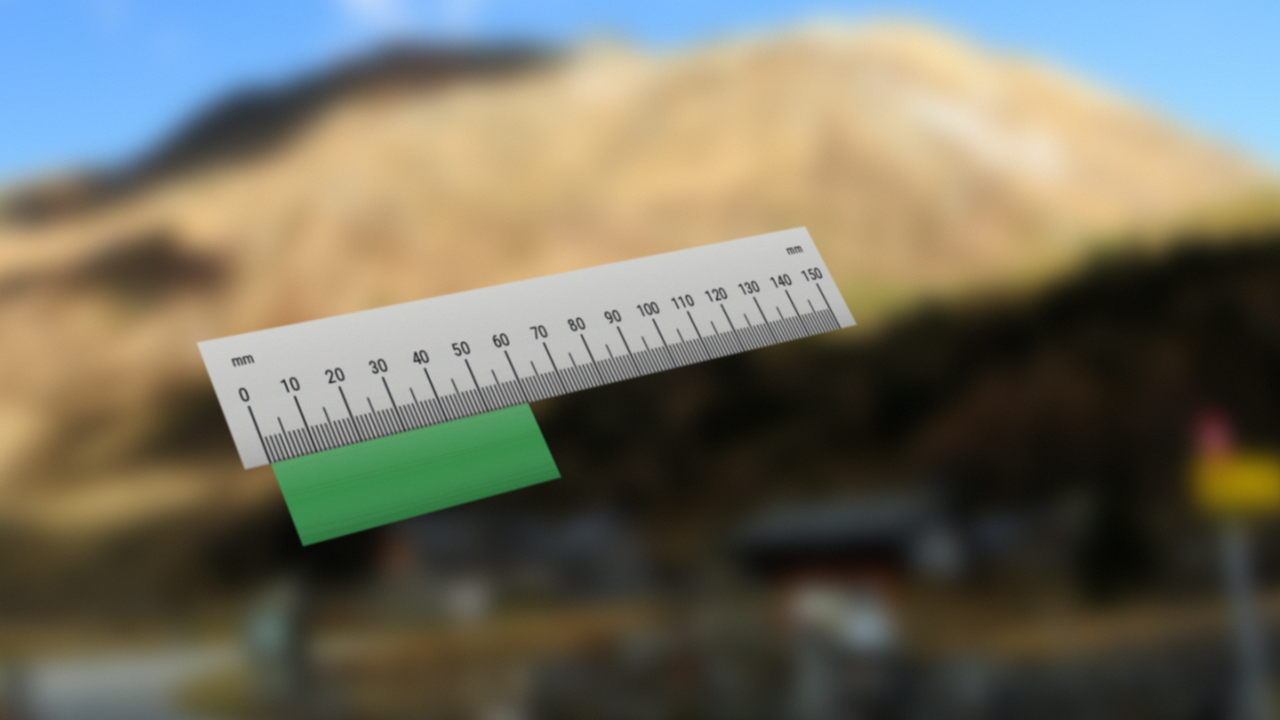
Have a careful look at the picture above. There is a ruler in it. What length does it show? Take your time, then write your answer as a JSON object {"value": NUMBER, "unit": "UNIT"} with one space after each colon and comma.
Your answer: {"value": 60, "unit": "mm"}
